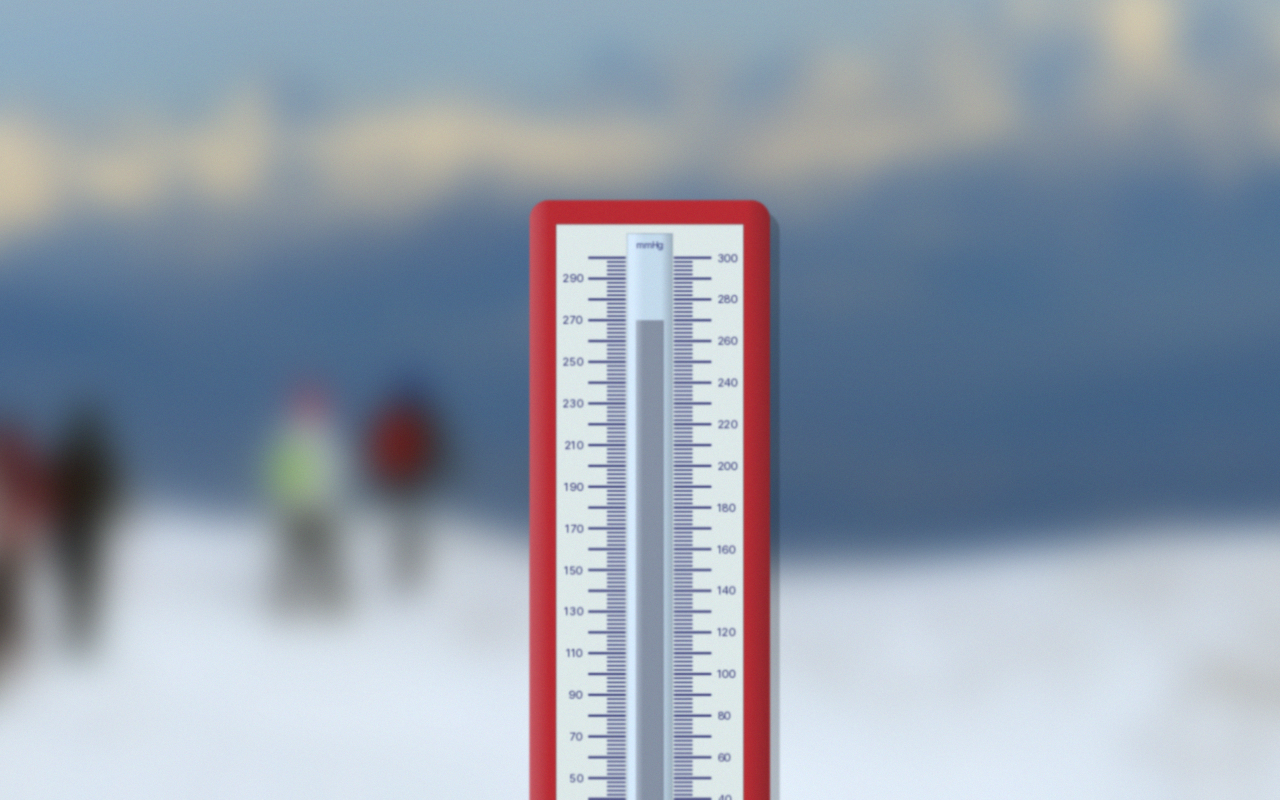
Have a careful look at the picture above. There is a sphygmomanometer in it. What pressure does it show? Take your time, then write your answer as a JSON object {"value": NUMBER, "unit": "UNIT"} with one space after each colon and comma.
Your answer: {"value": 270, "unit": "mmHg"}
